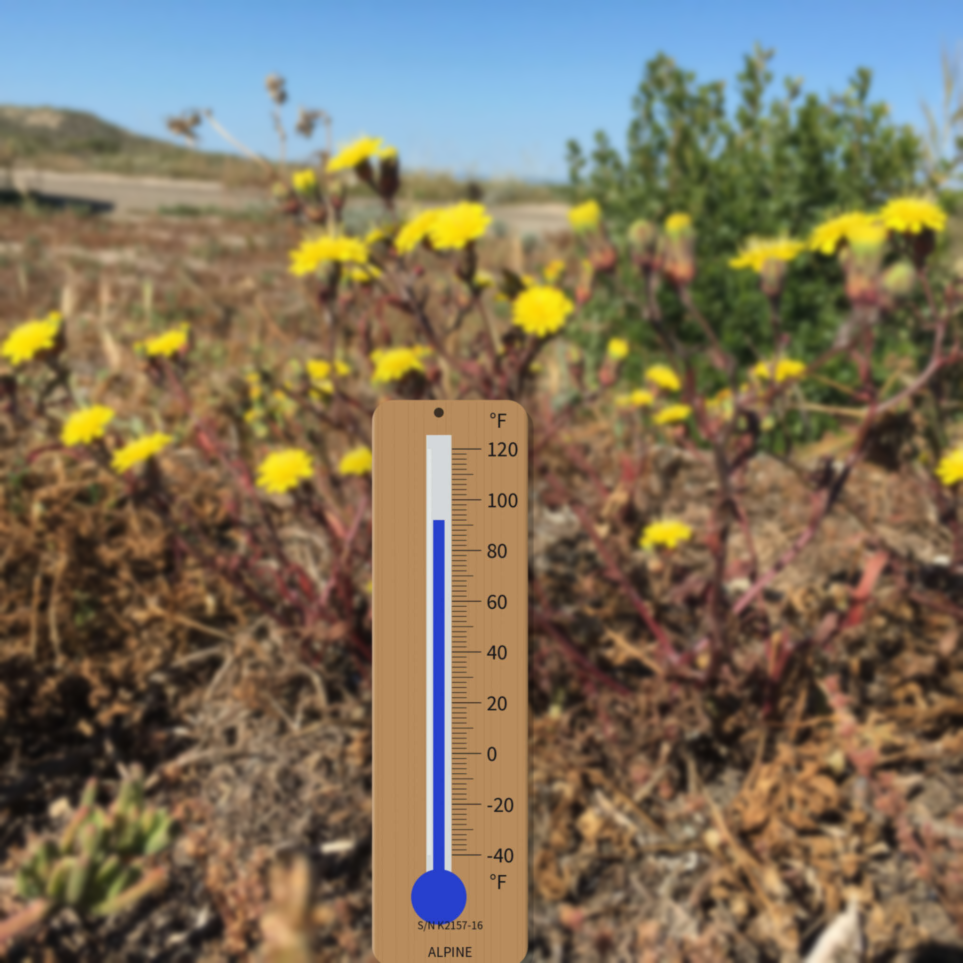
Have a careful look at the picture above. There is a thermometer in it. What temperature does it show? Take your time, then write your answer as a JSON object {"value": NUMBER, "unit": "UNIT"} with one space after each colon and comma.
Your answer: {"value": 92, "unit": "°F"}
